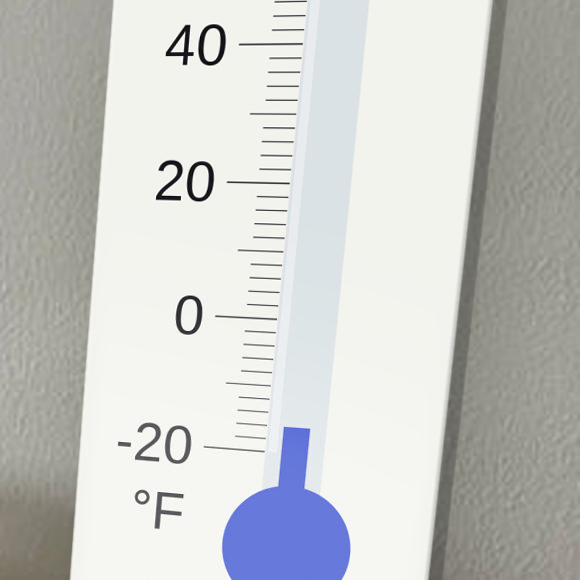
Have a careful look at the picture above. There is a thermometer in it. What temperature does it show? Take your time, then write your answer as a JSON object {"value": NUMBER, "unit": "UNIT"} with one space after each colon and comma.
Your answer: {"value": -16, "unit": "°F"}
